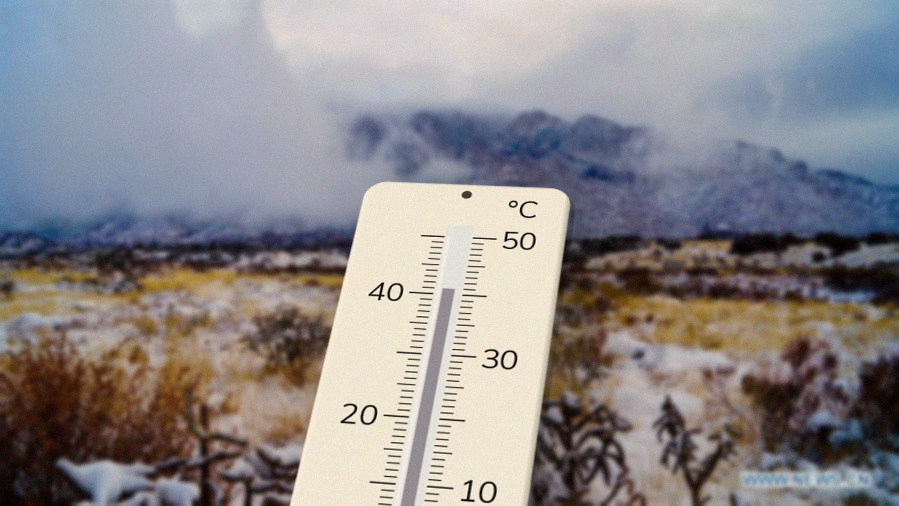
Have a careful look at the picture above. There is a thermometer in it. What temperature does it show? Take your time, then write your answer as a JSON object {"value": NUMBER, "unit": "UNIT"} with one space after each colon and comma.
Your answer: {"value": 41, "unit": "°C"}
